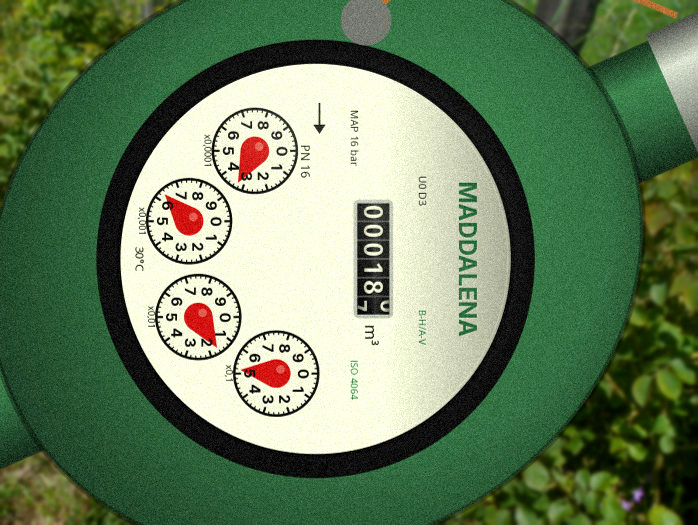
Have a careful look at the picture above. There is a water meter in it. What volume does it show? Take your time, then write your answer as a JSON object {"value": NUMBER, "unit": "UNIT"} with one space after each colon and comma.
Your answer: {"value": 186.5163, "unit": "m³"}
